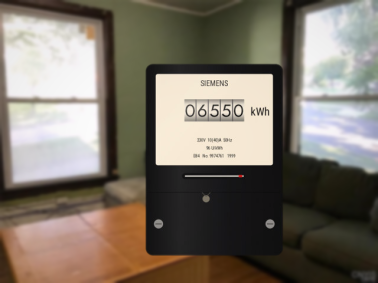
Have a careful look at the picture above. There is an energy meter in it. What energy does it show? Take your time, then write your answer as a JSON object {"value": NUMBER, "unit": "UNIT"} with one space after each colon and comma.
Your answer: {"value": 6550, "unit": "kWh"}
